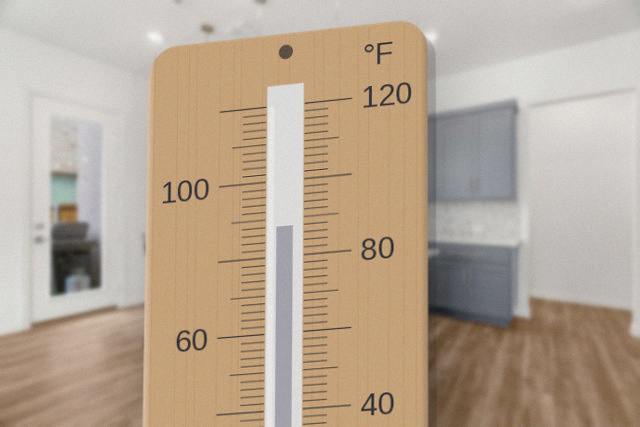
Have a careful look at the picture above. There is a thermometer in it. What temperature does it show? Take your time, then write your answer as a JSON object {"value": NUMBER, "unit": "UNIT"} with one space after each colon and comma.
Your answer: {"value": 88, "unit": "°F"}
